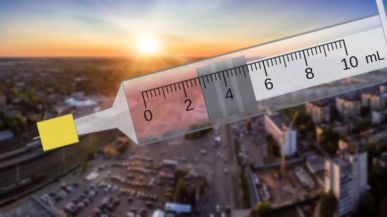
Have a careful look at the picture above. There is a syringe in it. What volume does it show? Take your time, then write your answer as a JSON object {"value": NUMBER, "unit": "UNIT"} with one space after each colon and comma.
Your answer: {"value": 2.8, "unit": "mL"}
